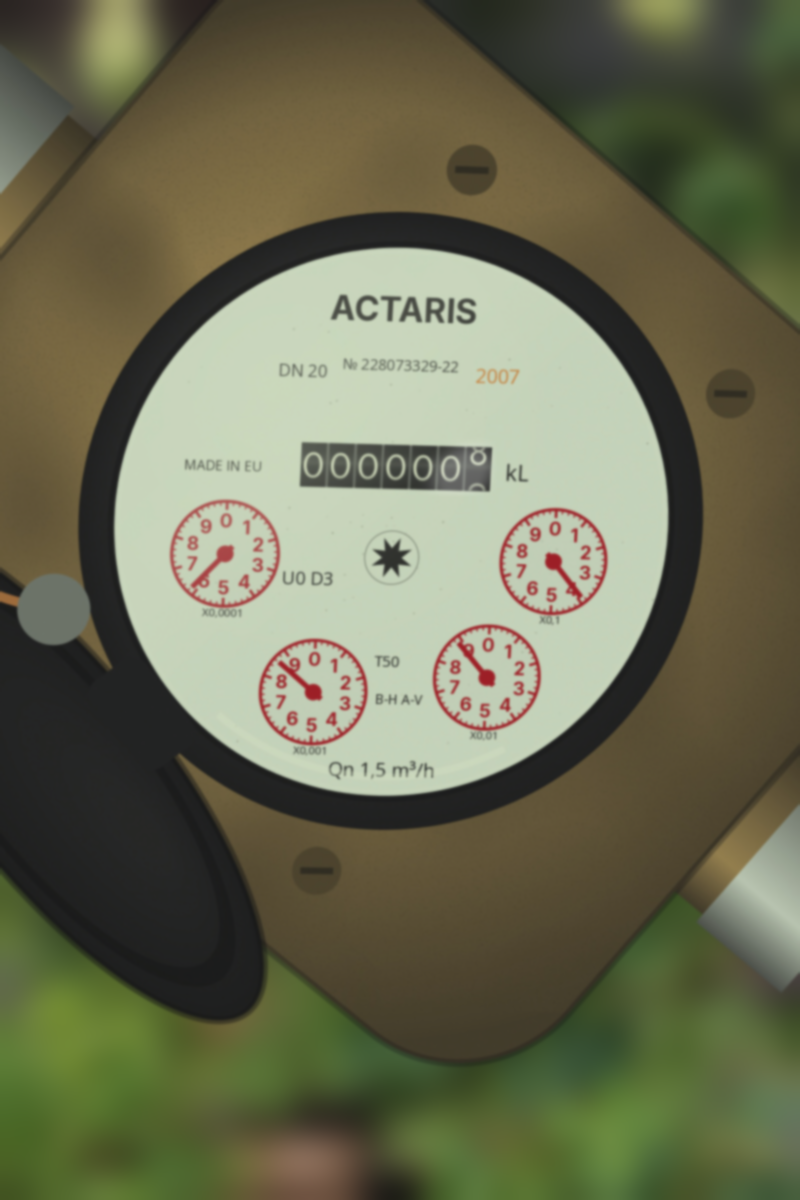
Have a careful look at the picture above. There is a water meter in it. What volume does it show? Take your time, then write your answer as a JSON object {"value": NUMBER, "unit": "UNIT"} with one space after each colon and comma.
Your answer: {"value": 8.3886, "unit": "kL"}
